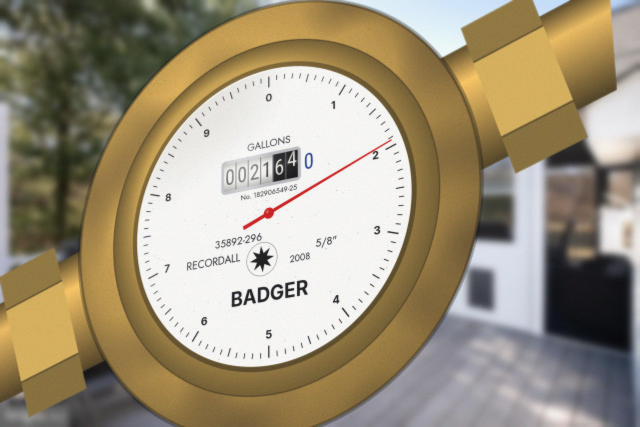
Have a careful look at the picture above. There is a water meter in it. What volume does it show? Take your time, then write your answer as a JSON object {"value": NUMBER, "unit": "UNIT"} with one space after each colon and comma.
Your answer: {"value": 21641.9, "unit": "gal"}
